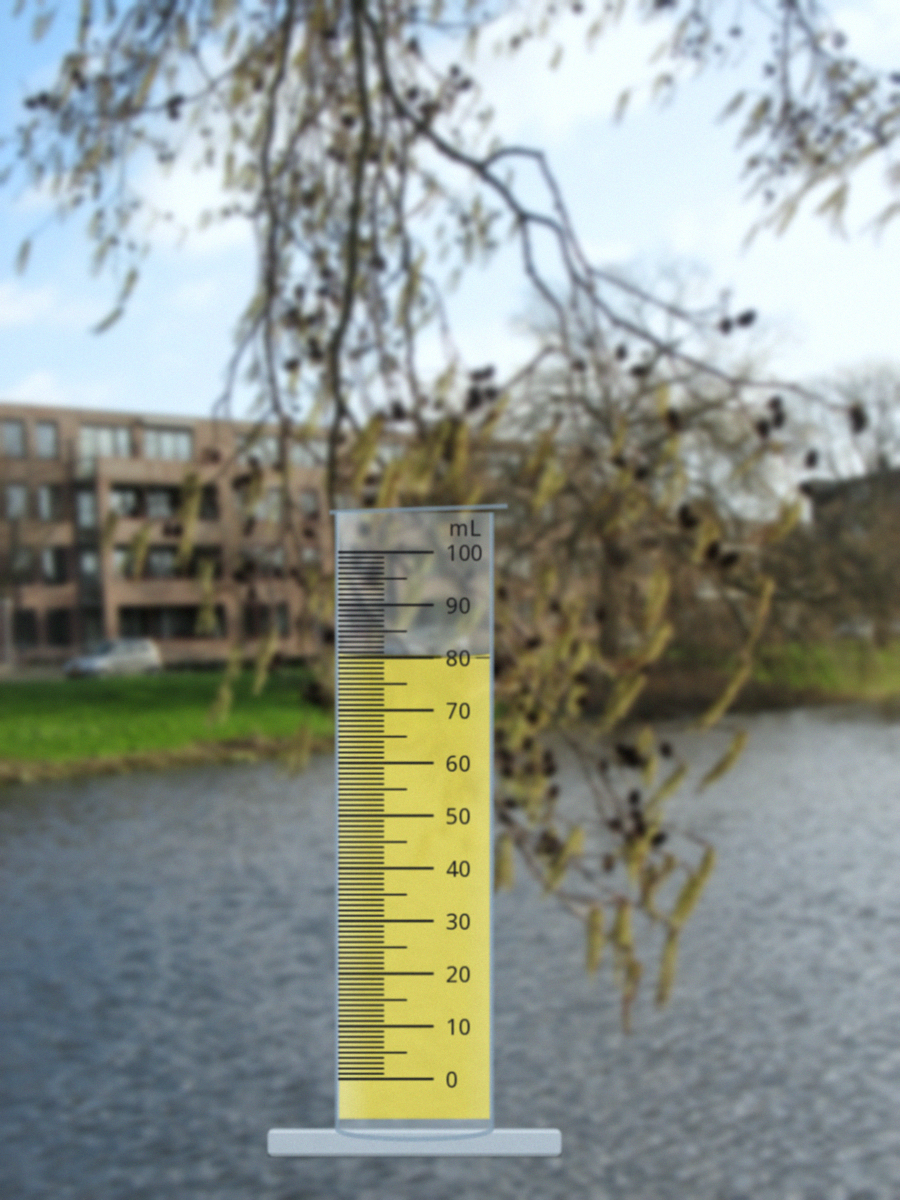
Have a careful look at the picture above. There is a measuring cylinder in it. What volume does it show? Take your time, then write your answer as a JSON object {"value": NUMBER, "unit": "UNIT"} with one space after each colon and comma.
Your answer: {"value": 80, "unit": "mL"}
